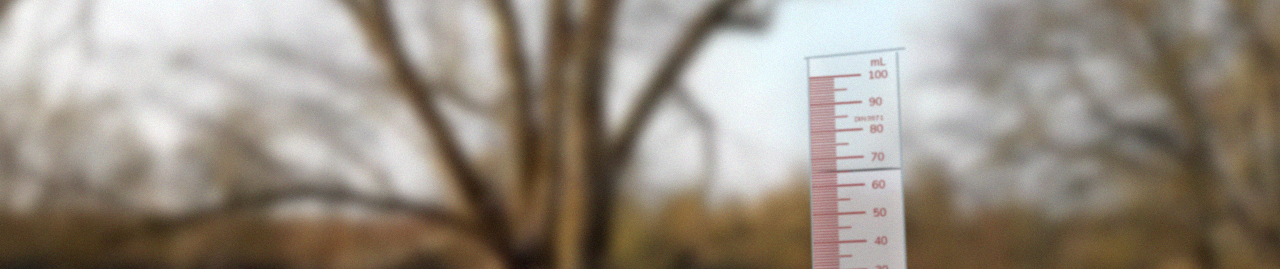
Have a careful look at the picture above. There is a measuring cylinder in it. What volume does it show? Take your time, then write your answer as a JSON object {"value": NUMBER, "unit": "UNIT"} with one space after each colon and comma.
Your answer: {"value": 65, "unit": "mL"}
